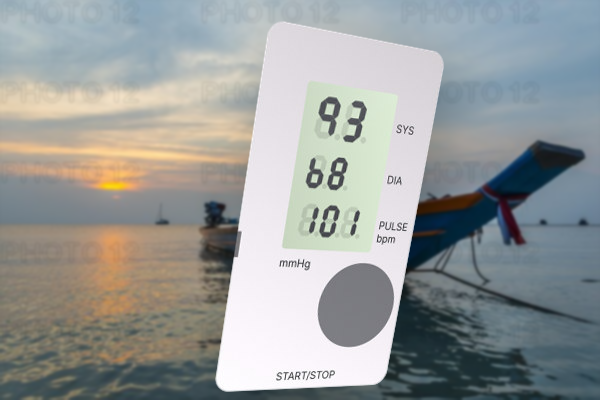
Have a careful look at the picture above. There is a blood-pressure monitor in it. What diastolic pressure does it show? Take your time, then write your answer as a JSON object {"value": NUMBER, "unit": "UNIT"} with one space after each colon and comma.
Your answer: {"value": 68, "unit": "mmHg"}
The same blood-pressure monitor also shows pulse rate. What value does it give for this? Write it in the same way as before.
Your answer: {"value": 101, "unit": "bpm"}
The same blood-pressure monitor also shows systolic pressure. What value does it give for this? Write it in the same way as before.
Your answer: {"value": 93, "unit": "mmHg"}
